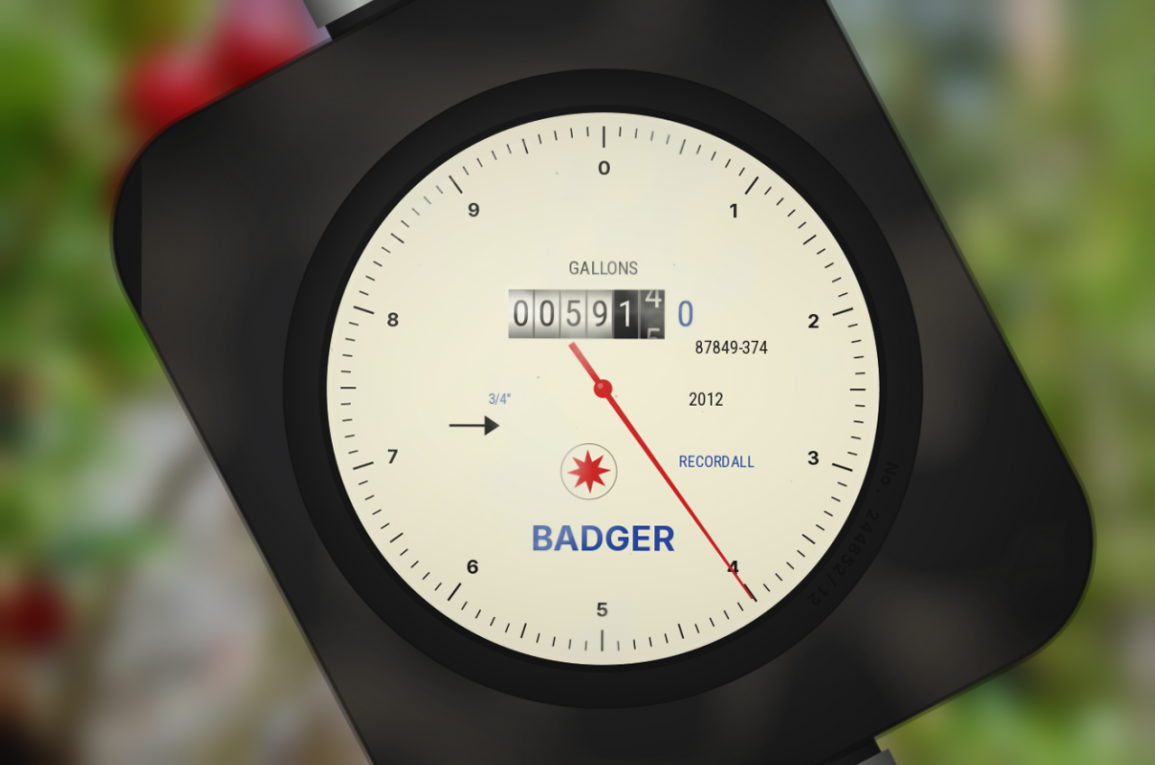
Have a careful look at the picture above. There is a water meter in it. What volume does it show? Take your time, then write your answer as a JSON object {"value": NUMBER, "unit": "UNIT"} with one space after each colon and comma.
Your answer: {"value": 59144.0, "unit": "gal"}
